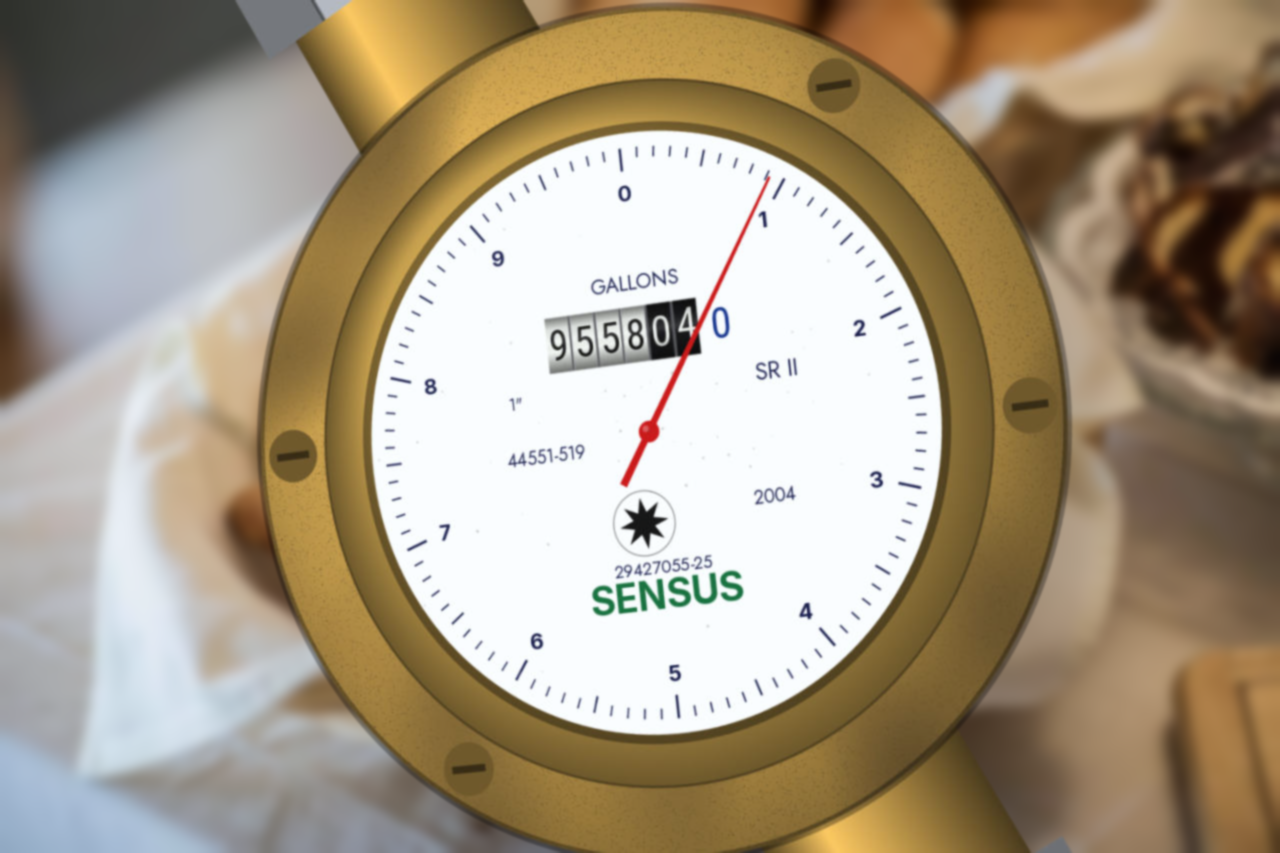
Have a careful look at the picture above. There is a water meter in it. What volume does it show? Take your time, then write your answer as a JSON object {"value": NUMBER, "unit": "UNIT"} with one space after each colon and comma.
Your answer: {"value": 9558040.9, "unit": "gal"}
